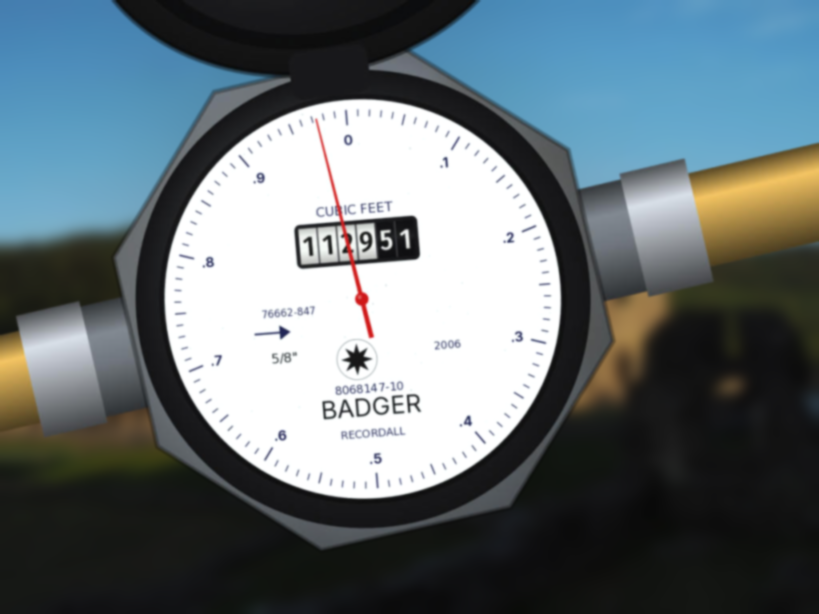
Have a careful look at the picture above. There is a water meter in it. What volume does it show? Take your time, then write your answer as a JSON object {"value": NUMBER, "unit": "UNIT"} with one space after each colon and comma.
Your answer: {"value": 112950.97, "unit": "ft³"}
